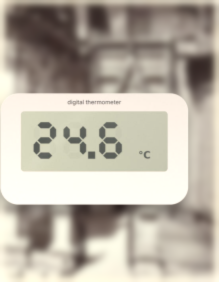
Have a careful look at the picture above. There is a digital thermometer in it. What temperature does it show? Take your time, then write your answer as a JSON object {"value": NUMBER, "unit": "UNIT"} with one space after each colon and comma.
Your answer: {"value": 24.6, "unit": "°C"}
